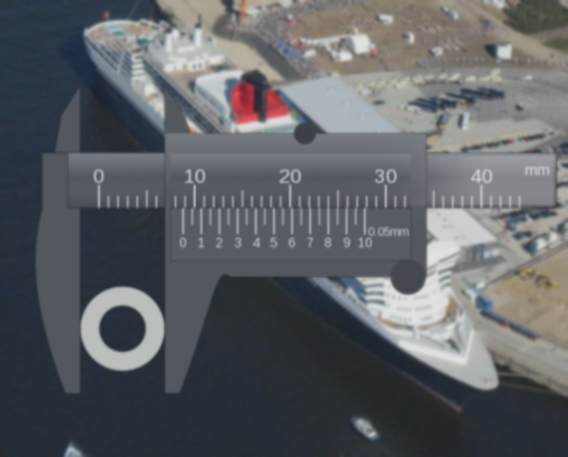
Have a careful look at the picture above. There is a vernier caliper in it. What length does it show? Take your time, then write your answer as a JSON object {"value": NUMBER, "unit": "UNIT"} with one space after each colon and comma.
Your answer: {"value": 8.8, "unit": "mm"}
